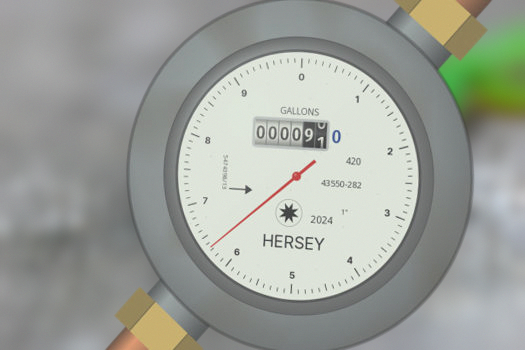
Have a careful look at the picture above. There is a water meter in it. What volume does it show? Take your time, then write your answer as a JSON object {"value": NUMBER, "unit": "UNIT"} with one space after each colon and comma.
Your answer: {"value": 906.3, "unit": "gal"}
